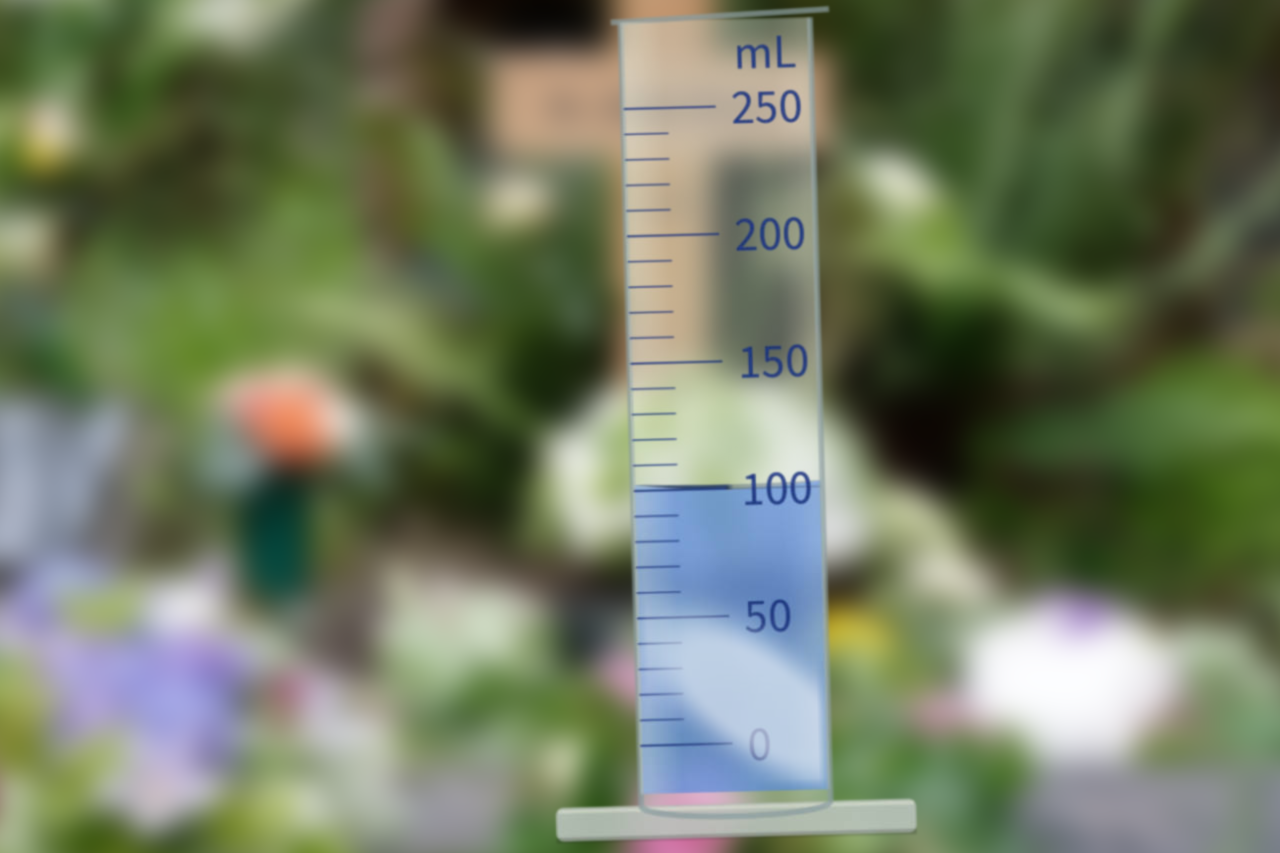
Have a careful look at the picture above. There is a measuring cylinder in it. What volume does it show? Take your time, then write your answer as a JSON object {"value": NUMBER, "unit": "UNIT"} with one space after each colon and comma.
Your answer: {"value": 100, "unit": "mL"}
